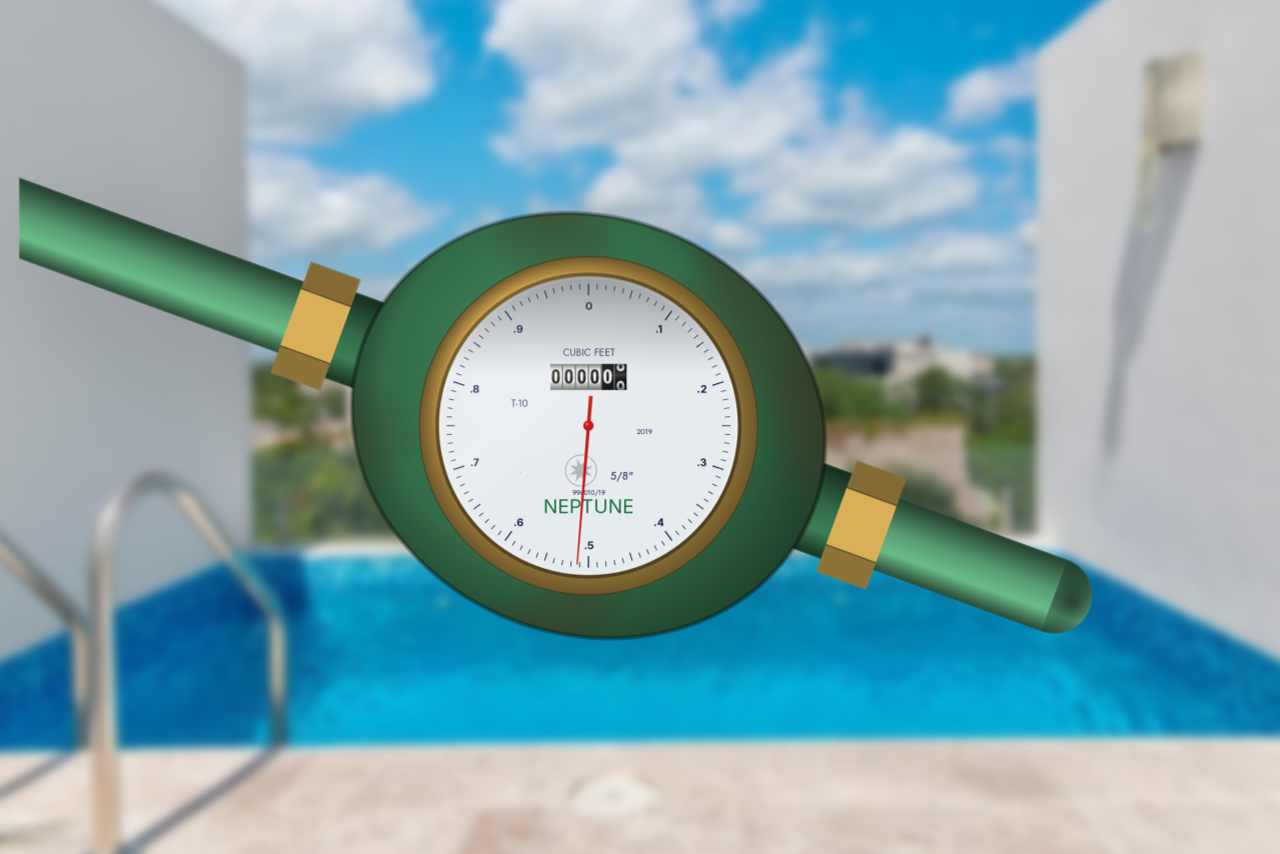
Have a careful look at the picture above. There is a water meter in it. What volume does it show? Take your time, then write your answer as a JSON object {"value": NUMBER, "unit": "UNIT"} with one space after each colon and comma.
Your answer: {"value": 8.51, "unit": "ft³"}
